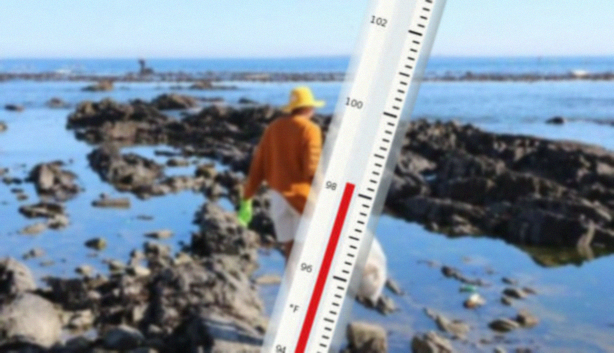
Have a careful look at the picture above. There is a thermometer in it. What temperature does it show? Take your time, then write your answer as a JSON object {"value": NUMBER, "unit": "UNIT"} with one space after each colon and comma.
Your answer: {"value": 98.2, "unit": "°F"}
